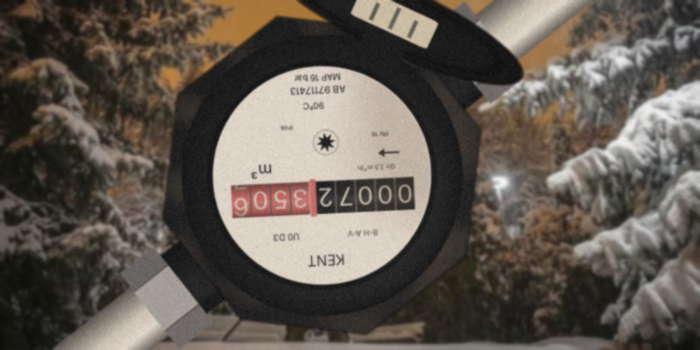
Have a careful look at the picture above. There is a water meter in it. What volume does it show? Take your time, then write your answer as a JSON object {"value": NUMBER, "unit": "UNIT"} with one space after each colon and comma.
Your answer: {"value": 72.3506, "unit": "m³"}
